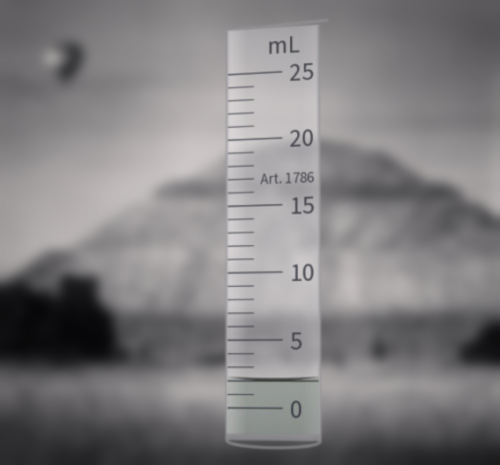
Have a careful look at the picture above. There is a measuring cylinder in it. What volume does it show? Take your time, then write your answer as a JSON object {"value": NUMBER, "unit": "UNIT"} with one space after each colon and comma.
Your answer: {"value": 2, "unit": "mL"}
